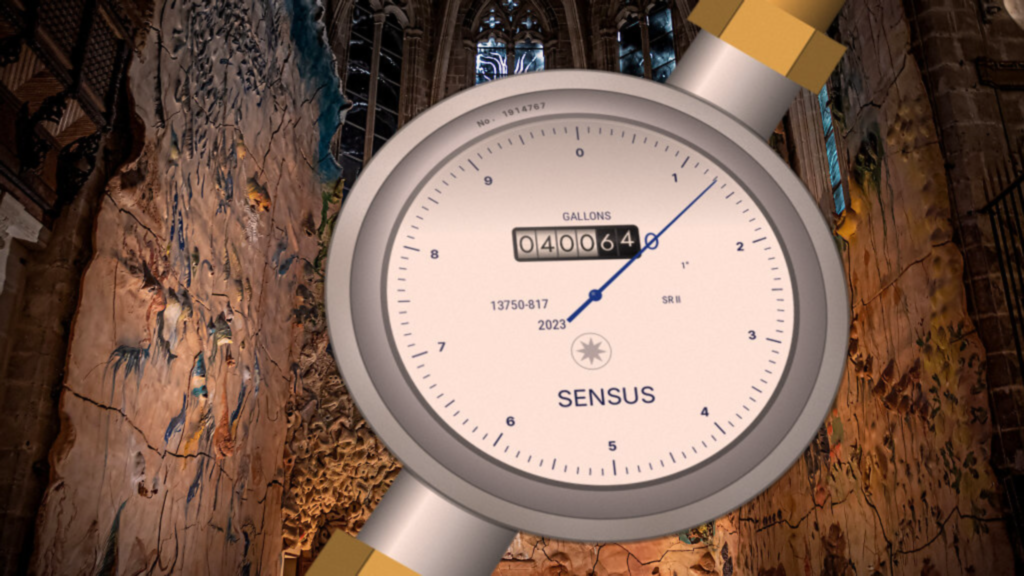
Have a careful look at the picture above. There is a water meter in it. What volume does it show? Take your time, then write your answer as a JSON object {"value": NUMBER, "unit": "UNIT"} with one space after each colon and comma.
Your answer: {"value": 400641.3, "unit": "gal"}
